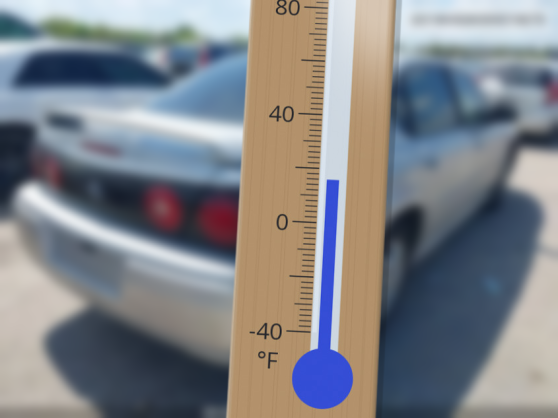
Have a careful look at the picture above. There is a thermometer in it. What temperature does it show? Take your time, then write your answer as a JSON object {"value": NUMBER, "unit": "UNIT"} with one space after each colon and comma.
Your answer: {"value": 16, "unit": "°F"}
